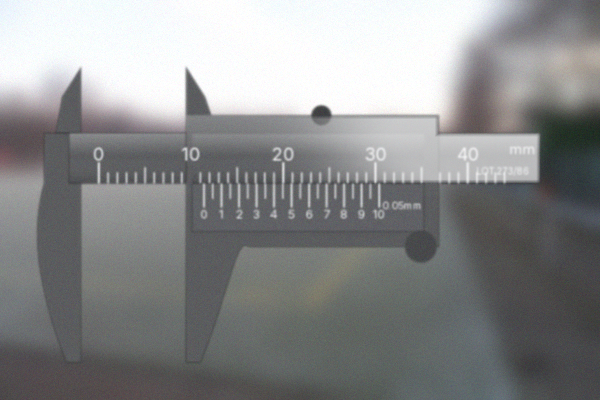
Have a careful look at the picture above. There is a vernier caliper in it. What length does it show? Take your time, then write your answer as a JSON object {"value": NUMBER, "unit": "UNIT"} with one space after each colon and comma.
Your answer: {"value": 11.4, "unit": "mm"}
